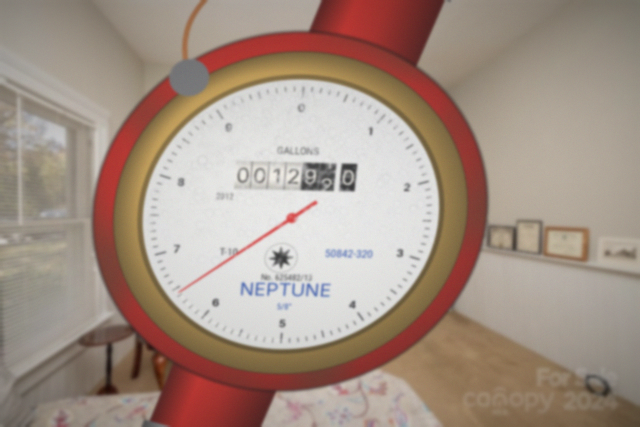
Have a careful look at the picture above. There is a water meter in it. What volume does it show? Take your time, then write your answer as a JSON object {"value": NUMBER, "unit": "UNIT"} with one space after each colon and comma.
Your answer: {"value": 12916.4, "unit": "gal"}
